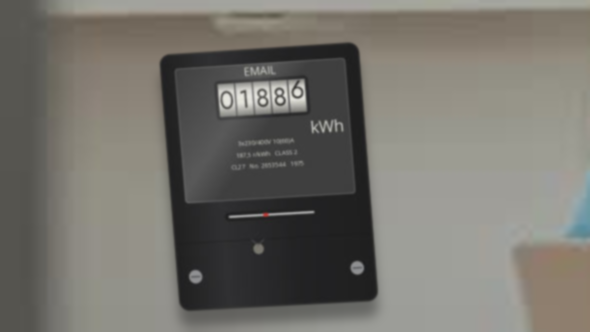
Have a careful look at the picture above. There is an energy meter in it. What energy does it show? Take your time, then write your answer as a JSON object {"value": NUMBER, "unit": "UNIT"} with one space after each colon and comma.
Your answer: {"value": 1886, "unit": "kWh"}
